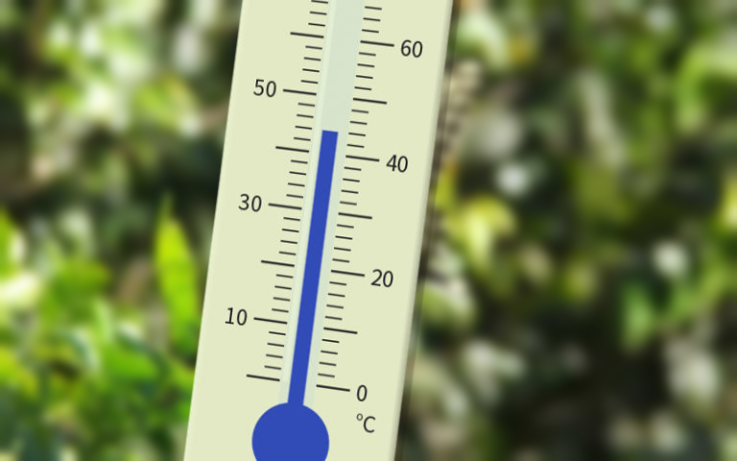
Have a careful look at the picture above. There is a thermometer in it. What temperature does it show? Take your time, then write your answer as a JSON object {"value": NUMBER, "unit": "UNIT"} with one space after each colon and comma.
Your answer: {"value": 44, "unit": "°C"}
